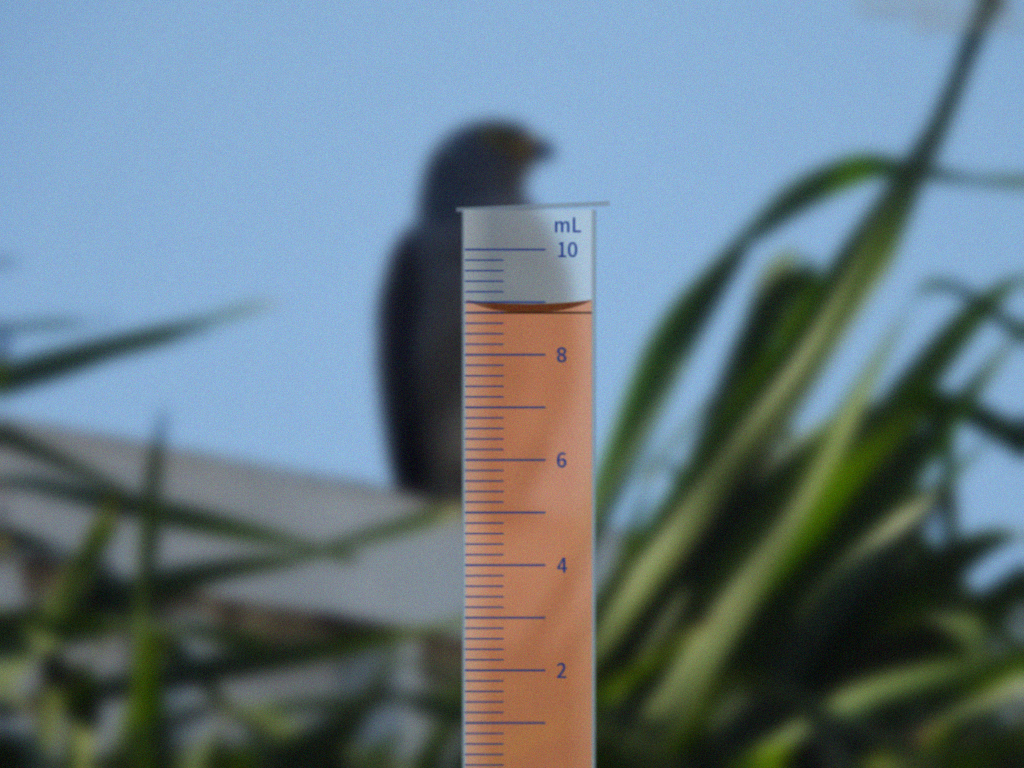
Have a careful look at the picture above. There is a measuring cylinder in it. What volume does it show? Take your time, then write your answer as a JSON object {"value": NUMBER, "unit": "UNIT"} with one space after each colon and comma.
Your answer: {"value": 8.8, "unit": "mL"}
